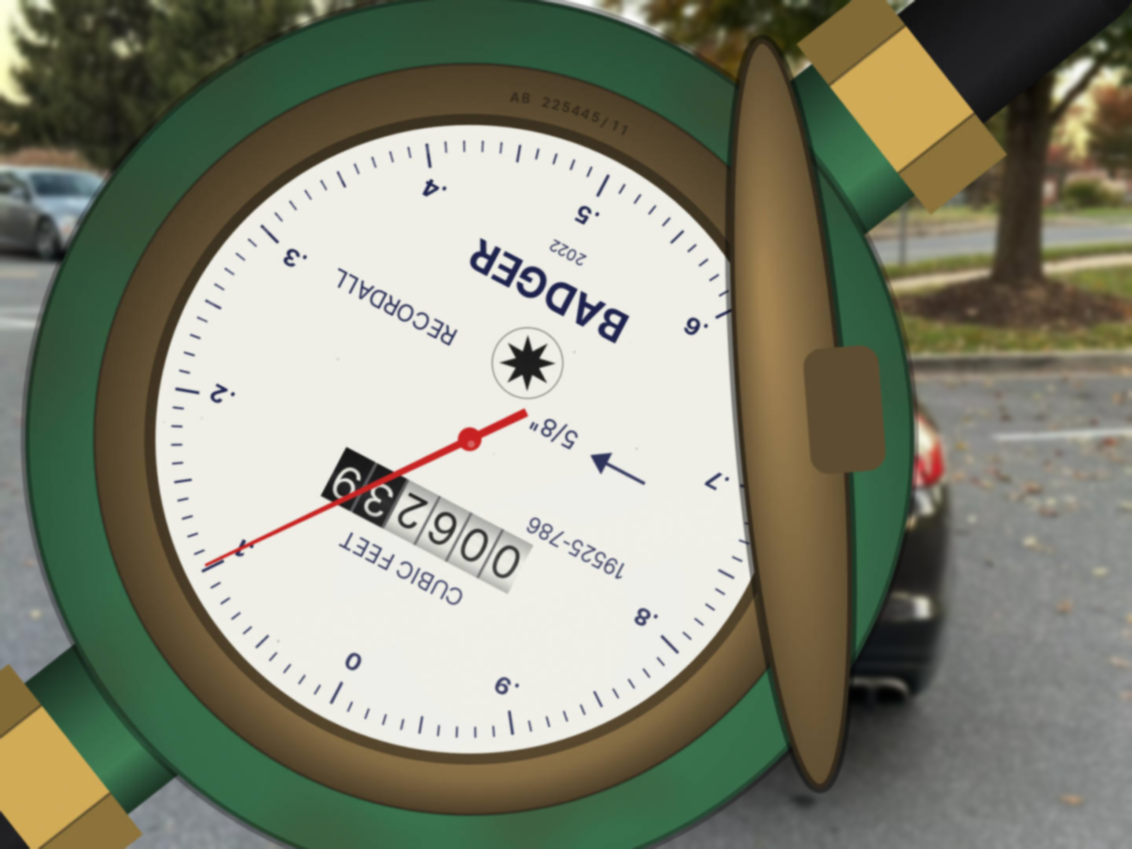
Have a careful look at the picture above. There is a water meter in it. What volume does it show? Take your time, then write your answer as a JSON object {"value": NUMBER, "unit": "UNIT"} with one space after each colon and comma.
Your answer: {"value": 6239.10, "unit": "ft³"}
